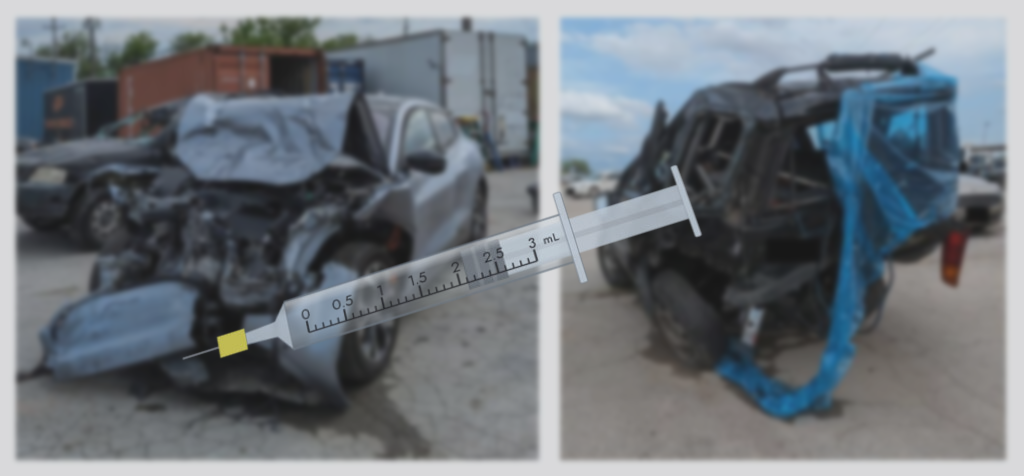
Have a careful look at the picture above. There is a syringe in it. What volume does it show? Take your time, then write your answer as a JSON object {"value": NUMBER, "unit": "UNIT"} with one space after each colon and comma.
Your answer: {"value": 2.1, "unit": "mL"}
